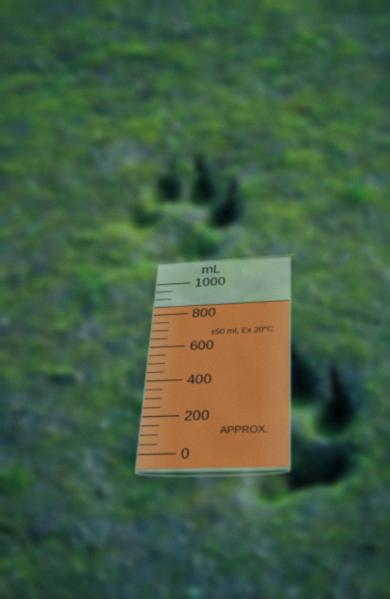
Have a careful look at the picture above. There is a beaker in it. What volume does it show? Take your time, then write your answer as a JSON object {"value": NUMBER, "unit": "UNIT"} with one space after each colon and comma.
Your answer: {"value": 850, "unit": "mL"}
